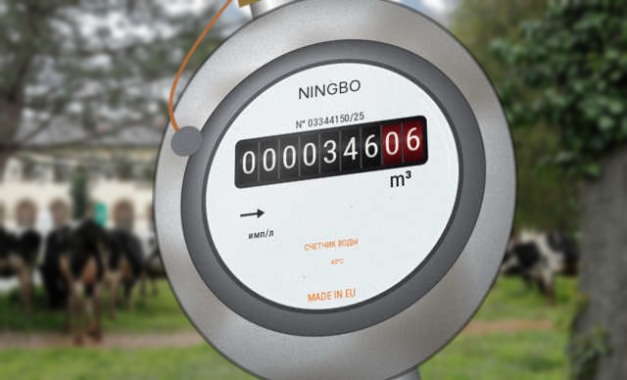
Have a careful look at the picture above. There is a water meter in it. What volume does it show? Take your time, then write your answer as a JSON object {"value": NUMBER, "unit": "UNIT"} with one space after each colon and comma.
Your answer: {"value": 346.06, "unit": "m³"}
